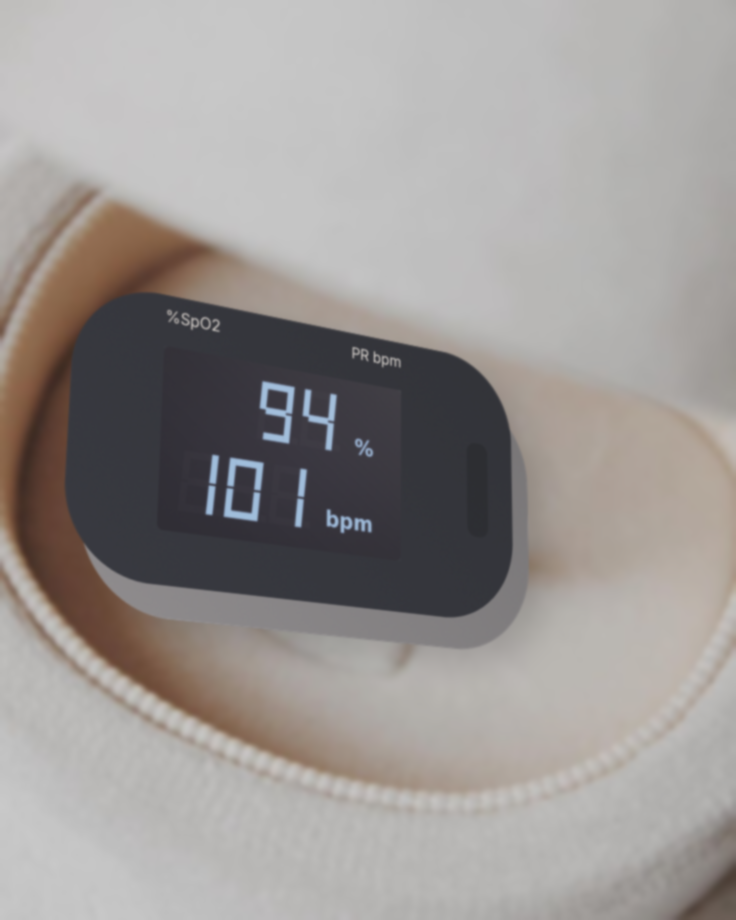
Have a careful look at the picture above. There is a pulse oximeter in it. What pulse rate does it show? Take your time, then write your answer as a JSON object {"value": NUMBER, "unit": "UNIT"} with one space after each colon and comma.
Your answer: {"value": 101, "unit": "bpm"}
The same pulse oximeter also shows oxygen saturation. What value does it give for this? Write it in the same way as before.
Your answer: {"value": 94, "unit": "%"}
